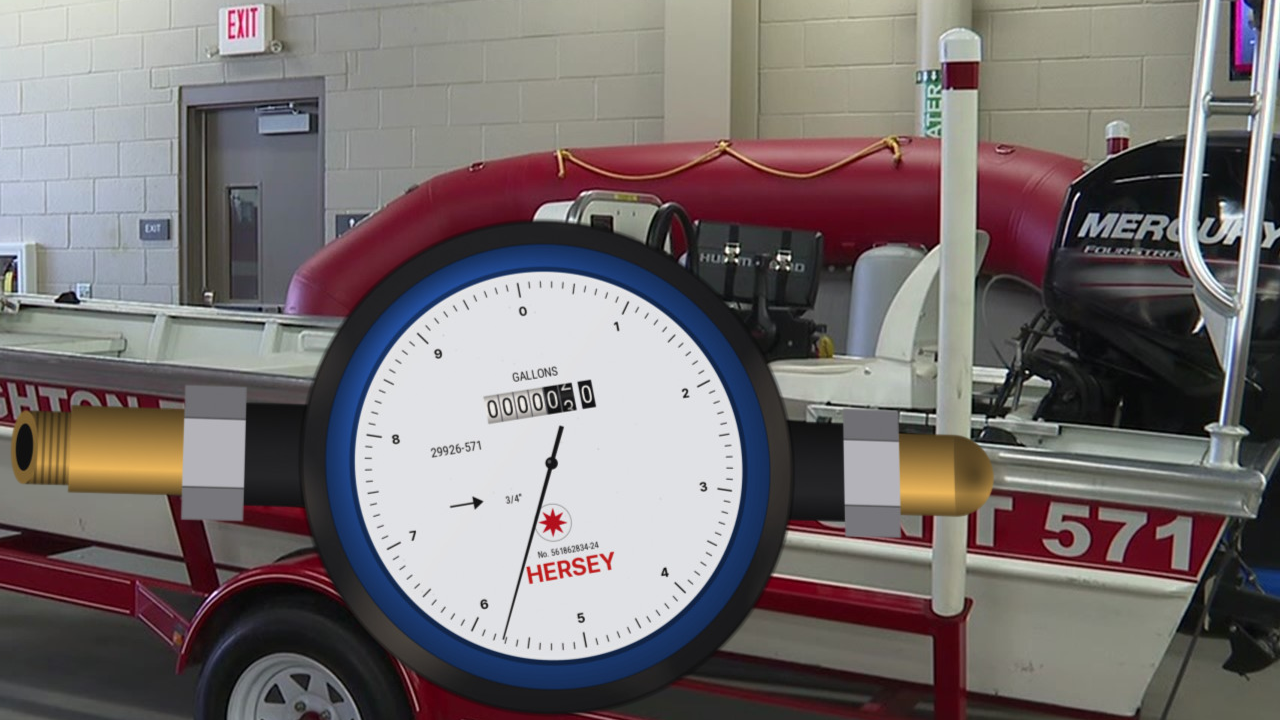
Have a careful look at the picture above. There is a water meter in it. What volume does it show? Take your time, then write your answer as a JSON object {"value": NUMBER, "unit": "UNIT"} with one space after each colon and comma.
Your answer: {"value": 25.7, "unit": "gal"}
